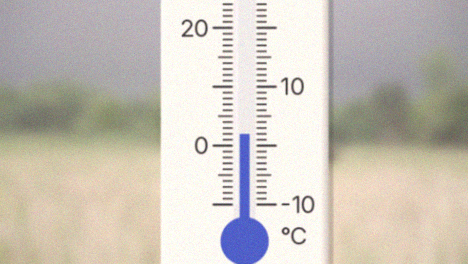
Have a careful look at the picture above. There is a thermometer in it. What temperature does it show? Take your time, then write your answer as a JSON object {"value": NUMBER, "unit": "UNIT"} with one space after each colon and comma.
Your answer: {"value": 2, "unit": "°C"}
